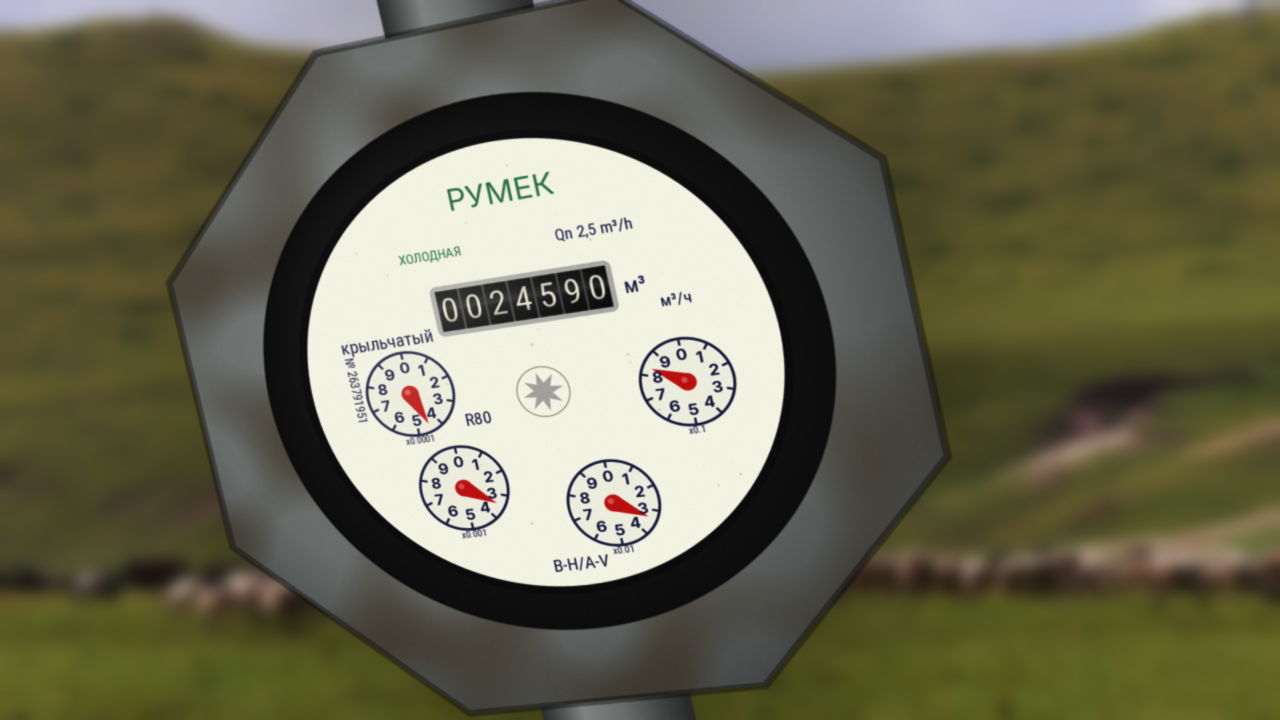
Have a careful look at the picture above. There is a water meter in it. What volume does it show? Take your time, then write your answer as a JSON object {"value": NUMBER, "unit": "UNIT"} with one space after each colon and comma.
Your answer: {"value": 24590.8334, "unit": "m³"}
